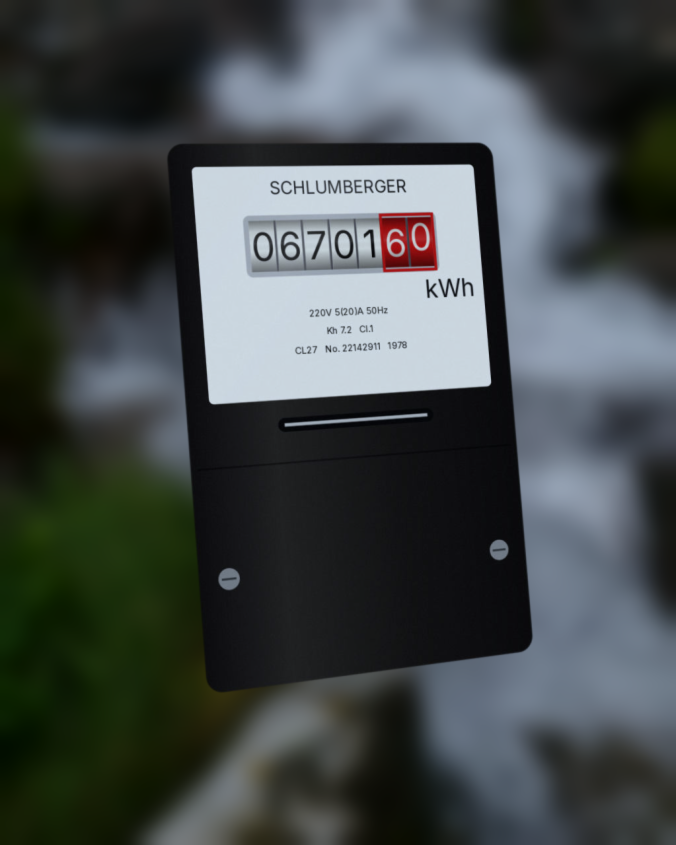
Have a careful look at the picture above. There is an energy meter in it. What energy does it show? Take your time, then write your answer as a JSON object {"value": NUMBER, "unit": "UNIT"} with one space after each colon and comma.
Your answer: {"value": 6701.60, "unit": "kWh"}
